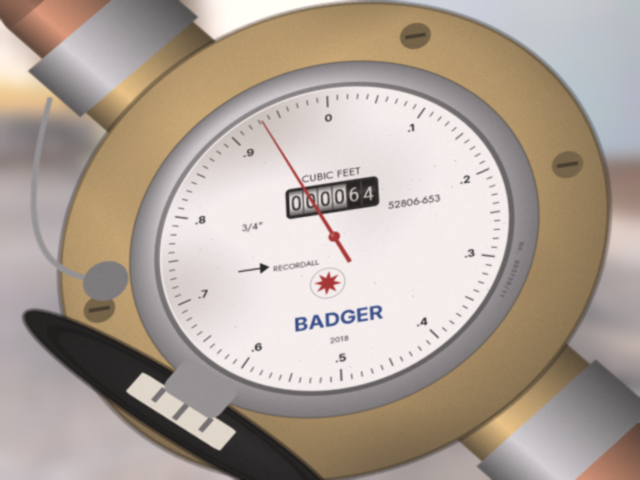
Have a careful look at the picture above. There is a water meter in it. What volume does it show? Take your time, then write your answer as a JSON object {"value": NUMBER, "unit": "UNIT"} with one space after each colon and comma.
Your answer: {"value": 63.93, "unit": "ft³"}
